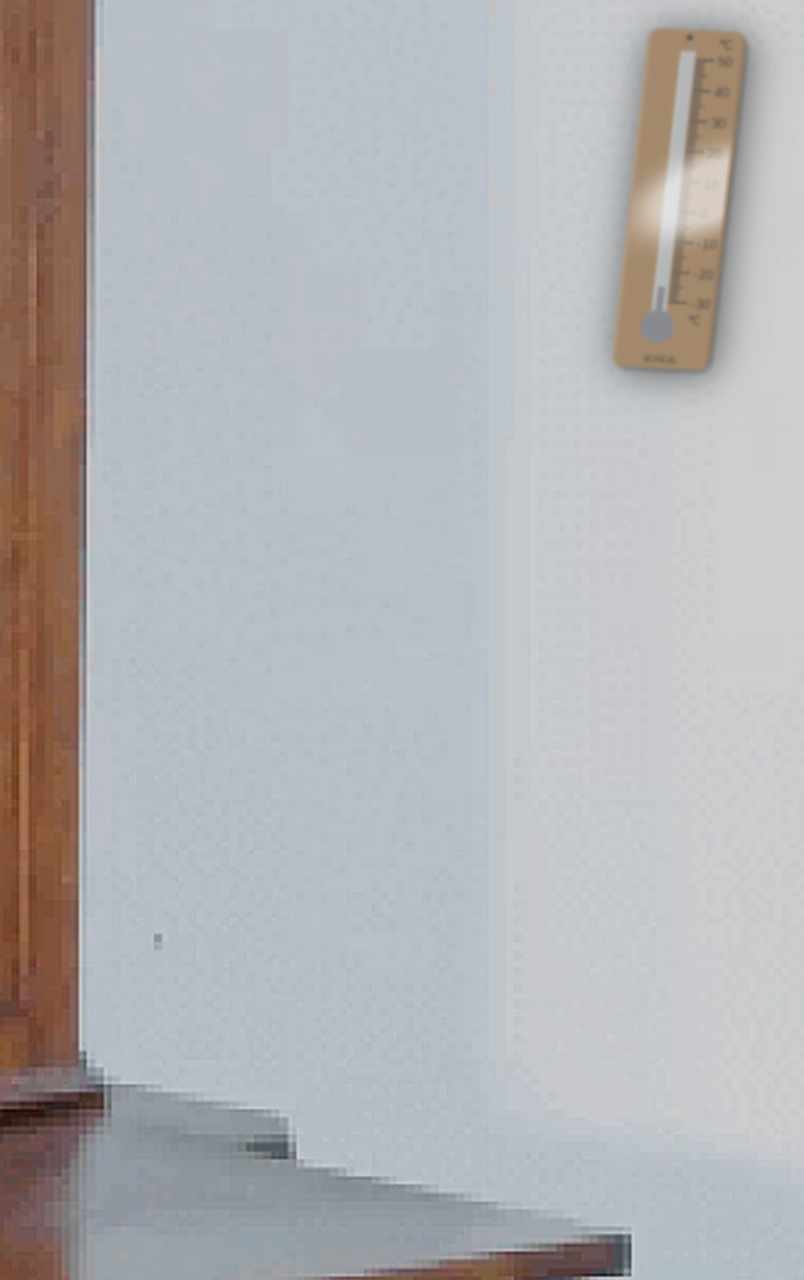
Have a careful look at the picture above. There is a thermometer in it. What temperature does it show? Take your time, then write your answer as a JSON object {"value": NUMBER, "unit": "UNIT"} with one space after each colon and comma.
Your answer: {"value": -25, "unit": "°C"}
